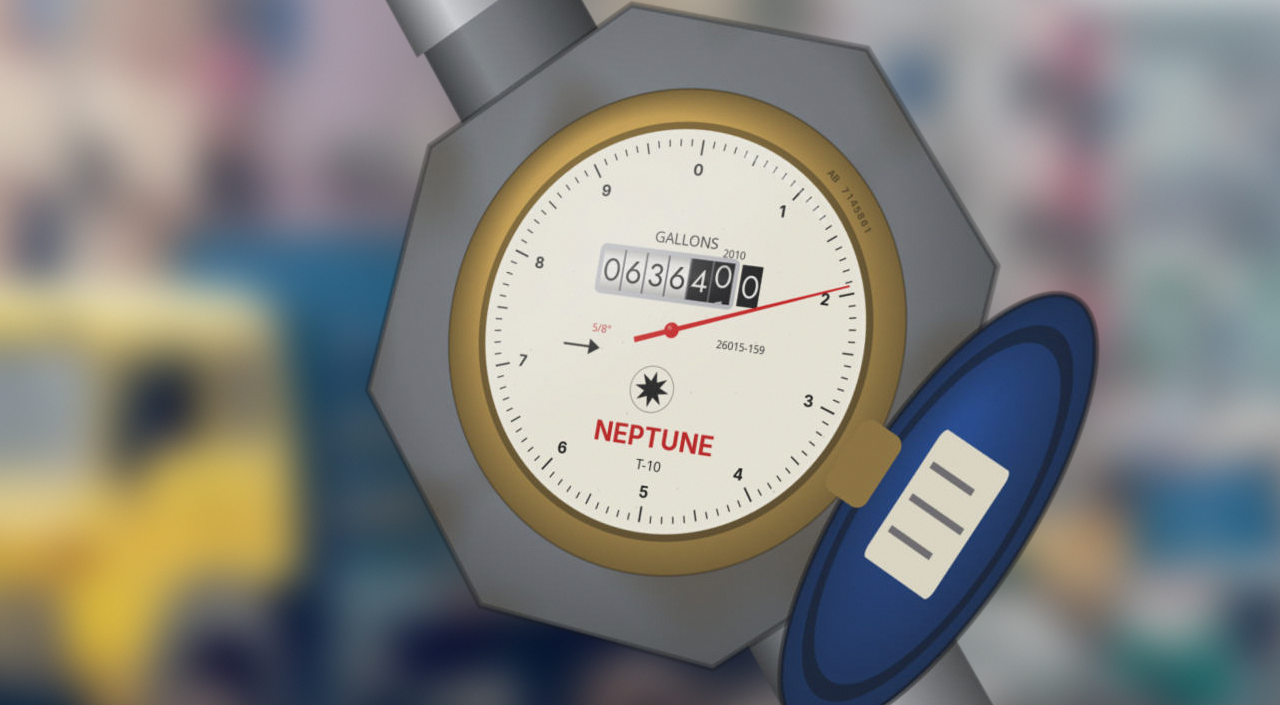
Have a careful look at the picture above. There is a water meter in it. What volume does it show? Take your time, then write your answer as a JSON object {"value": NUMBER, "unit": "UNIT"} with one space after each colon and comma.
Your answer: {"value": 636401.9, "unit": "gal"}
